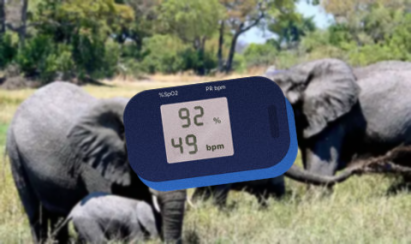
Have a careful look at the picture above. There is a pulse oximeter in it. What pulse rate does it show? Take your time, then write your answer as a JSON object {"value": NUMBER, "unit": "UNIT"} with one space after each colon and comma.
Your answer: {"value": 49, "unit": "bpm"}
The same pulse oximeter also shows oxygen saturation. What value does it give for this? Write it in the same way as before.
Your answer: {"value": 92, "unit": "%"}
